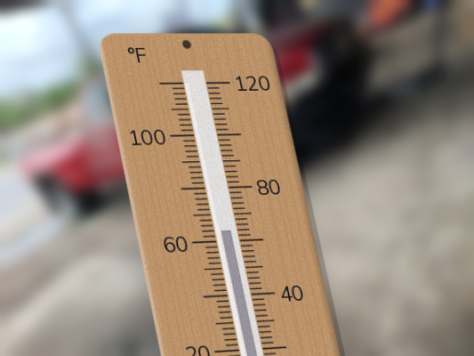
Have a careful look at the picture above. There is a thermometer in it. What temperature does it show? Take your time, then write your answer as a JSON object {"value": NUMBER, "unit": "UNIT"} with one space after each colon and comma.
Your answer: {"value": 64, "unit": "°F"}
